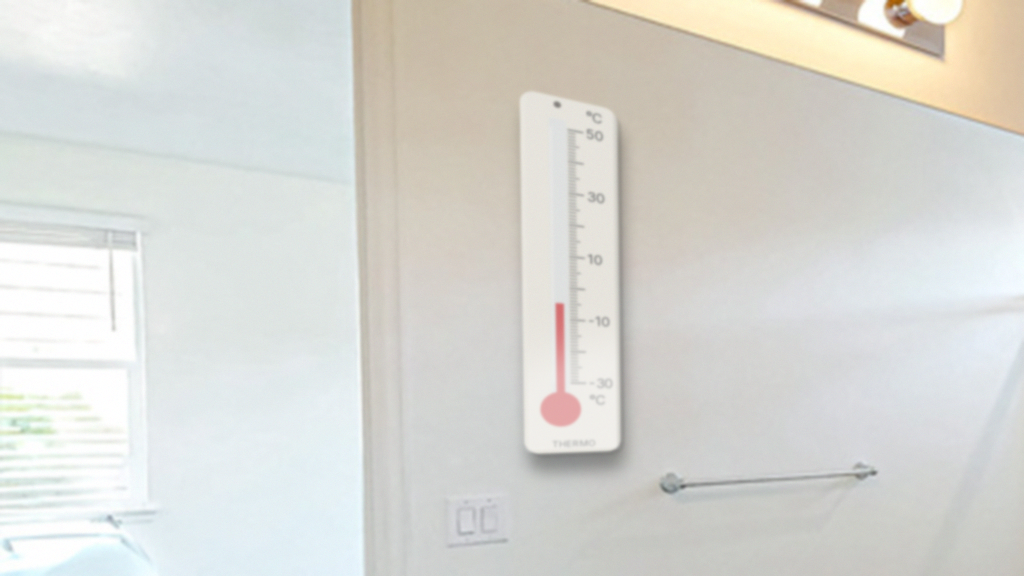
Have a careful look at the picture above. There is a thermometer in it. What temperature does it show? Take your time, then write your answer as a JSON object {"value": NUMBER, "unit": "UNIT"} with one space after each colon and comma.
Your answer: {"value": -5, "unit": "°C"}
